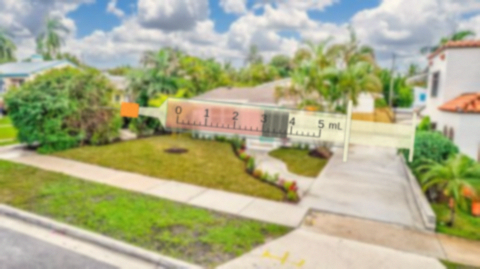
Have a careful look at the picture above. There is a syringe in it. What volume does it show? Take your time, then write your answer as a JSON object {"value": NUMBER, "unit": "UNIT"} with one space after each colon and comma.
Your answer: {"value": 3, "unit": "mL"}
